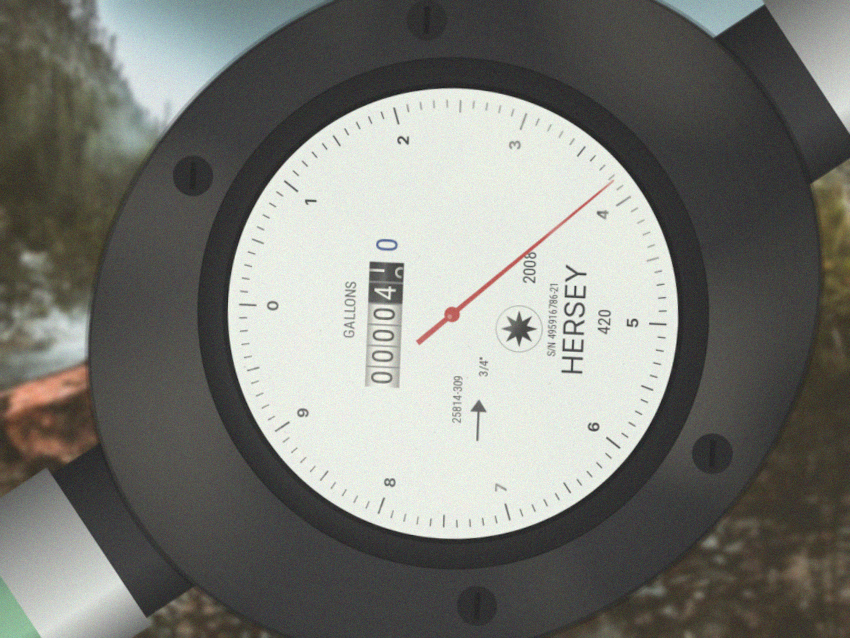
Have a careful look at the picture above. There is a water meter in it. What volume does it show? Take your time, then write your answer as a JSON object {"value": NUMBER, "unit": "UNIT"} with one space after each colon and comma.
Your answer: {"value": 413.8, "unit": "gal"}
